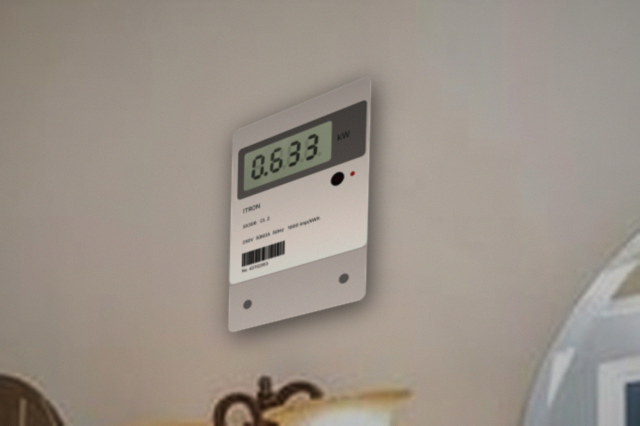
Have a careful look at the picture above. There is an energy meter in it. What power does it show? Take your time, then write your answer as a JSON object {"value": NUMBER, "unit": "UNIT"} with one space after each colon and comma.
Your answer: {"value": 0.633, "unit": "kW"}
